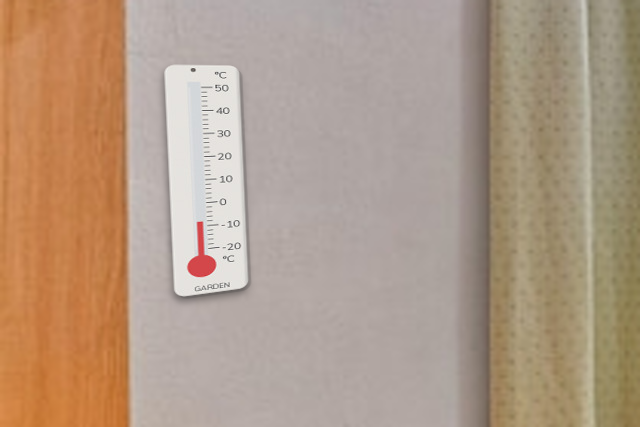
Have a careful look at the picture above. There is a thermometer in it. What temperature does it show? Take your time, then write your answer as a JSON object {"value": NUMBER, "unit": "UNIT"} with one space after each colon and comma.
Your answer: {"value": -8, "unit": "°C"}
